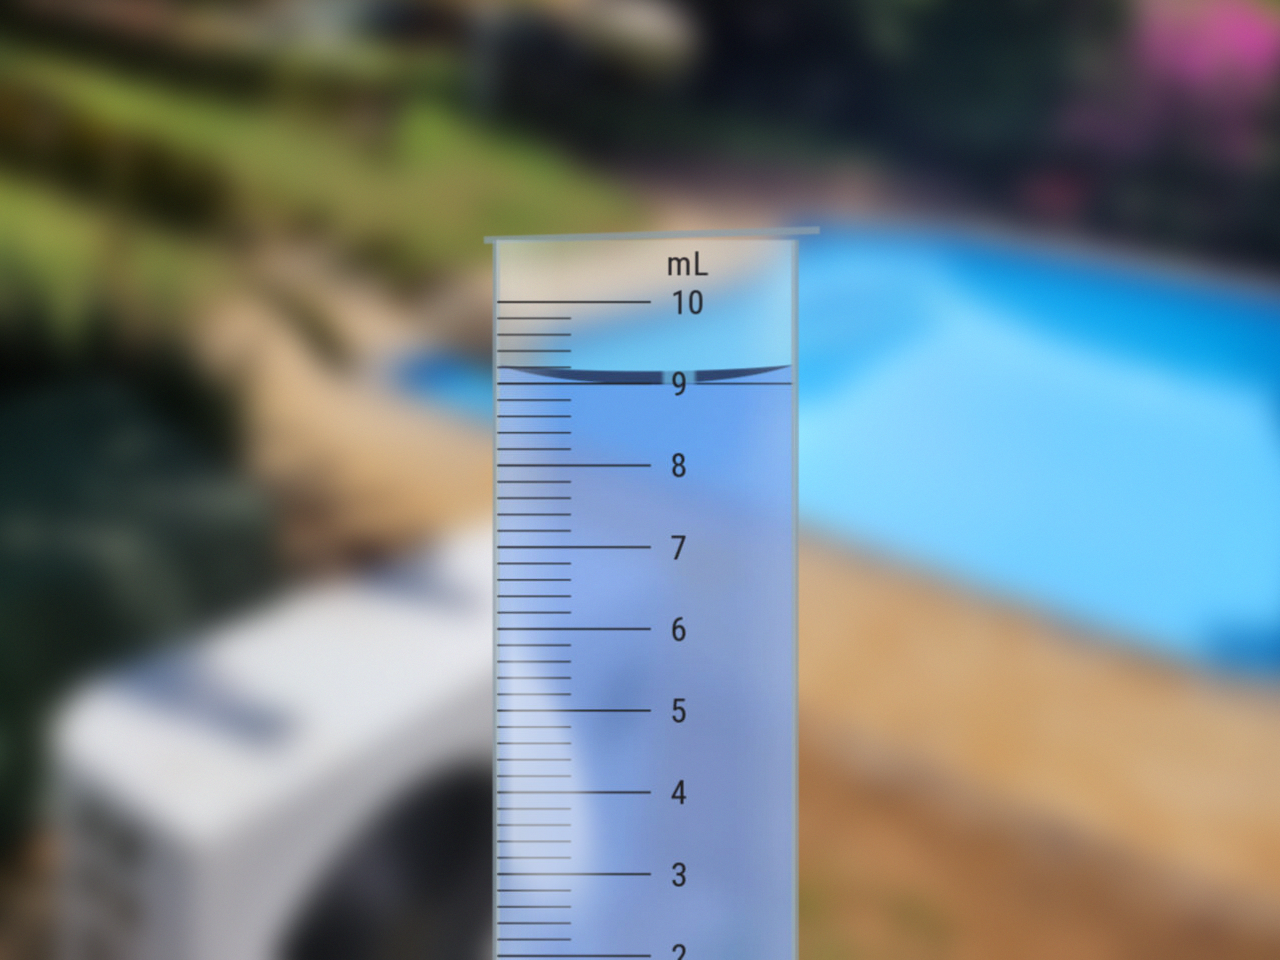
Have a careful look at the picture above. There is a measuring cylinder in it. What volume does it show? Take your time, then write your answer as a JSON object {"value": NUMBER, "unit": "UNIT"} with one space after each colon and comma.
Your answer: {"value": 9, "unit": "mL"}
